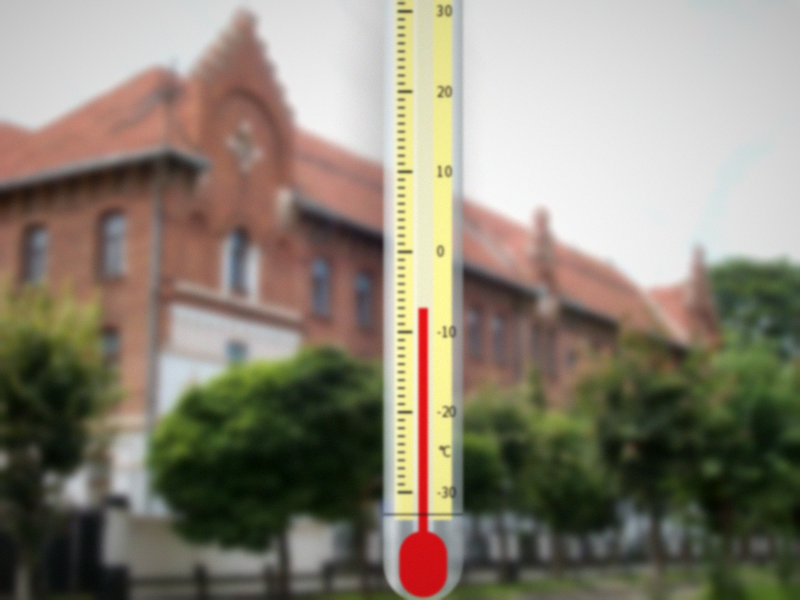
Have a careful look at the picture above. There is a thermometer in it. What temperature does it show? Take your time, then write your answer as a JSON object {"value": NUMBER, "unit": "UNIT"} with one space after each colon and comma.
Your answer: {"value": -7, "unit": "°C"}
